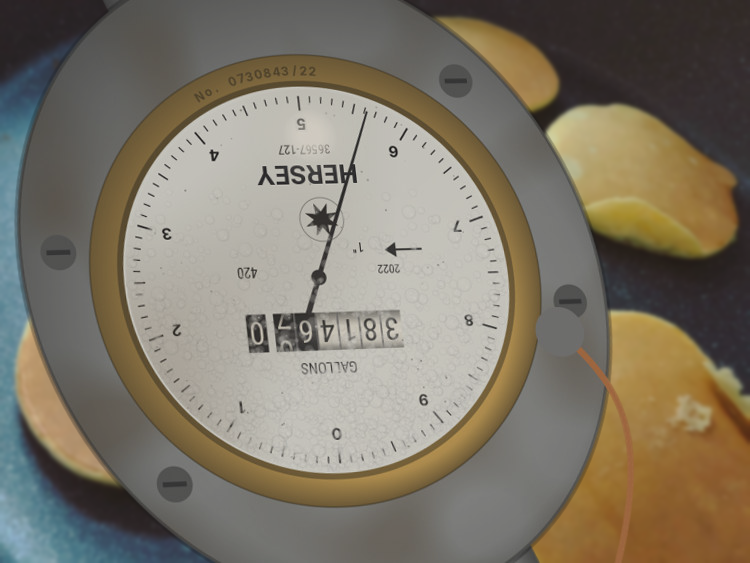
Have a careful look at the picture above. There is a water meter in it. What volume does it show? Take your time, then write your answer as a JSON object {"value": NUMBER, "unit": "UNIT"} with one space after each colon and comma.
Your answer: {"value": 3814665.6, "unit": "gal"}
